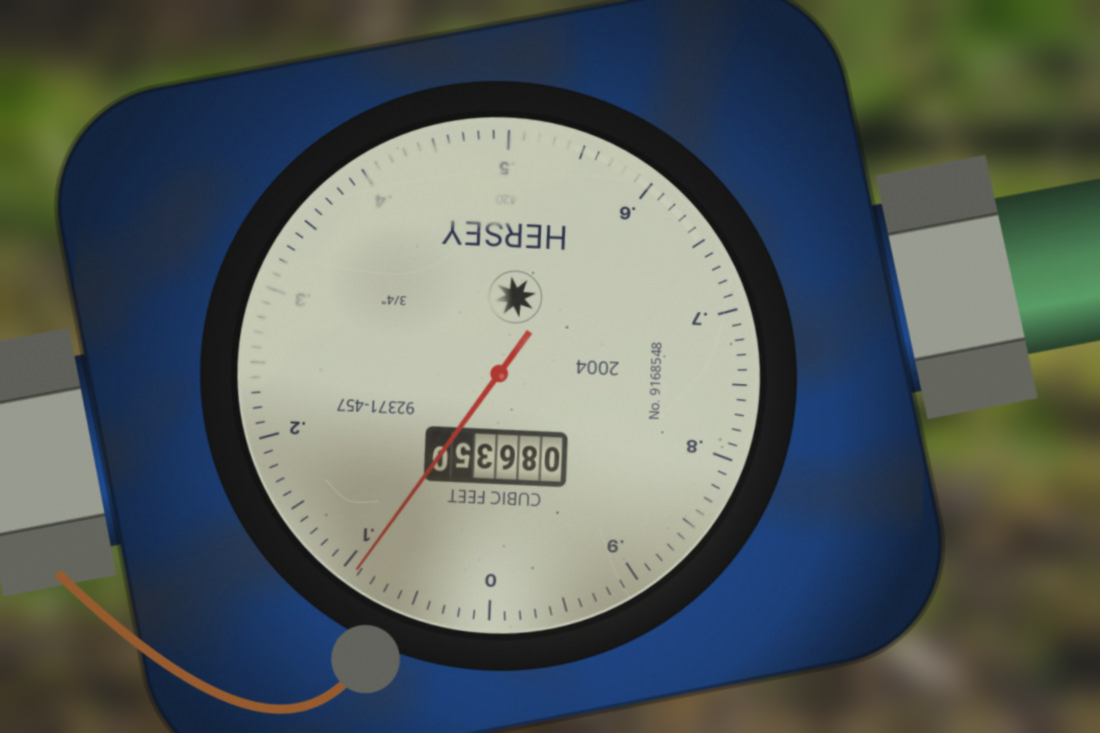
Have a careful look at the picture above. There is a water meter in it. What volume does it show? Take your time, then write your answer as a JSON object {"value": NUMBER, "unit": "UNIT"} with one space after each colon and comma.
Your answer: {"value": 86350.09, "unit": "ft³"}
